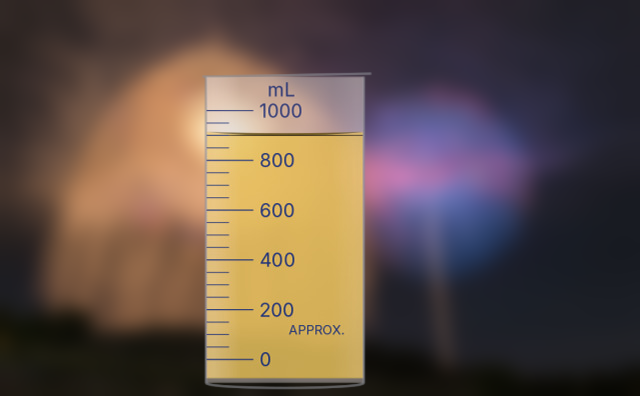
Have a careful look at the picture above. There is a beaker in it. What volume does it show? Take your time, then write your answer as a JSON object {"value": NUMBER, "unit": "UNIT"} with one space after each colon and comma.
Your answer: {"value": 900, "unit": "mL"}
